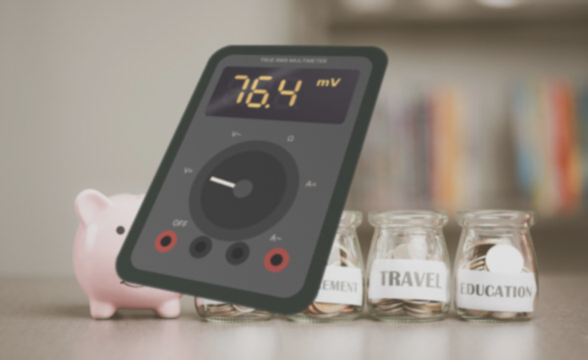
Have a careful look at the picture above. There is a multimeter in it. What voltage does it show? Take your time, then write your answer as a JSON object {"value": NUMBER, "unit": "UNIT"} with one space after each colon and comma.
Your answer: {"value": 76.4, "unit": "mV"}
